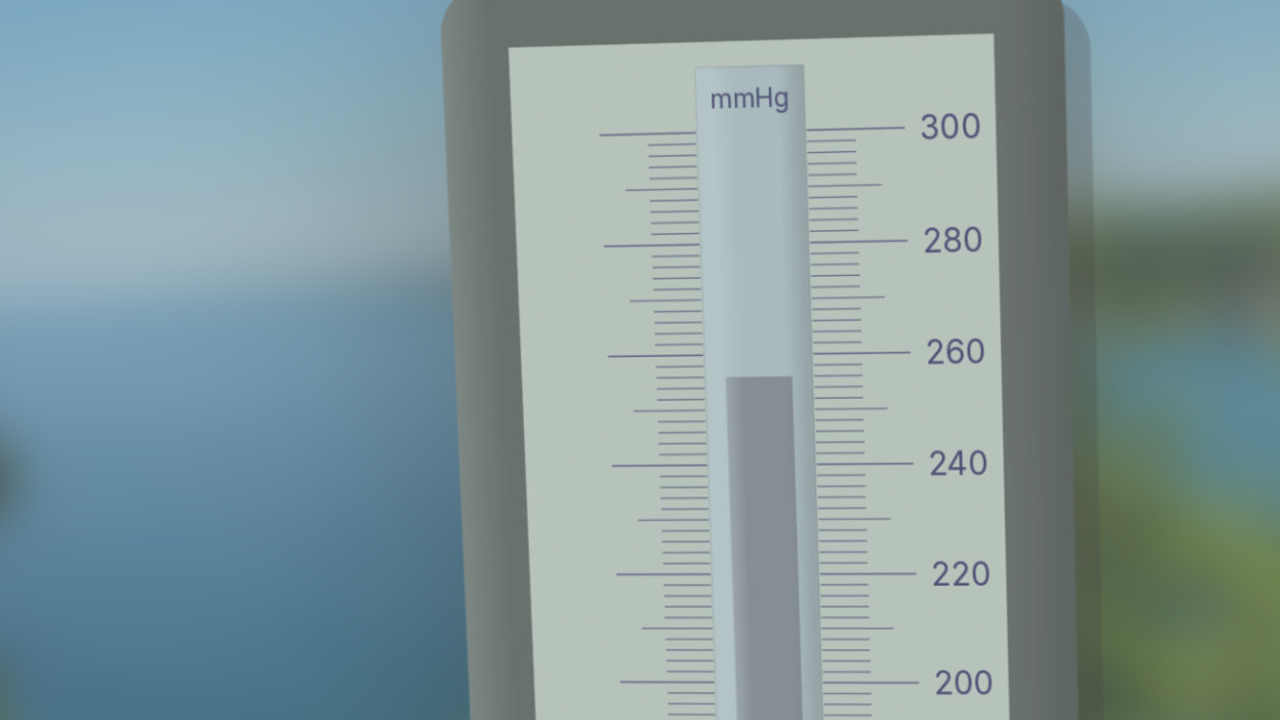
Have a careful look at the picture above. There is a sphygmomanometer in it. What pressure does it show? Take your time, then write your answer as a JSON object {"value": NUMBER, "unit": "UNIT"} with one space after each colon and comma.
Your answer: {"value": 256, "unit": "mmHg"}
